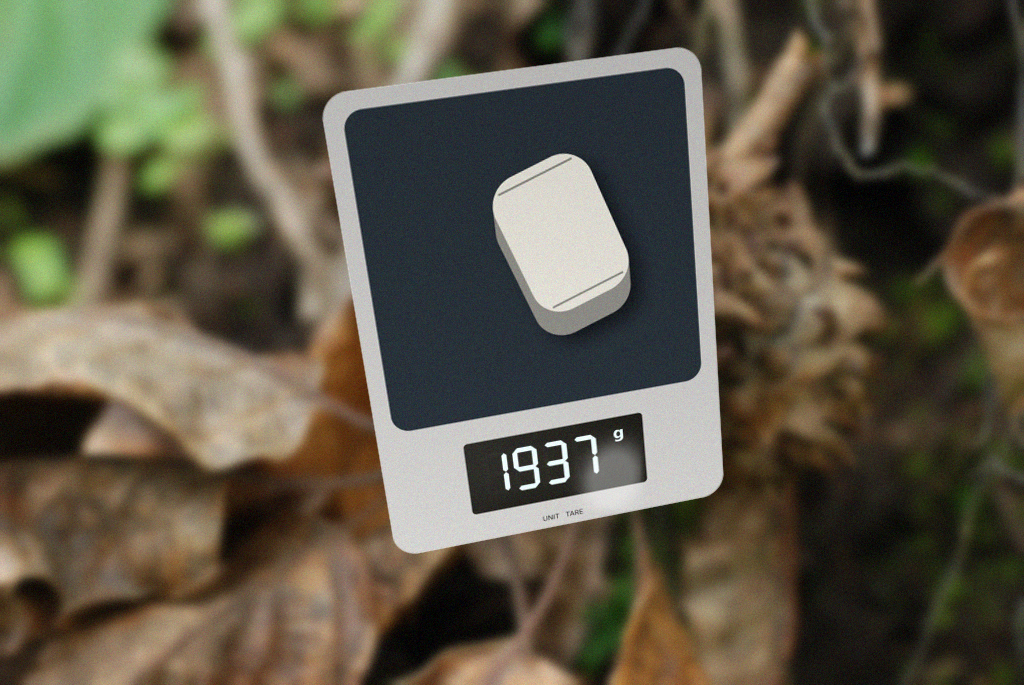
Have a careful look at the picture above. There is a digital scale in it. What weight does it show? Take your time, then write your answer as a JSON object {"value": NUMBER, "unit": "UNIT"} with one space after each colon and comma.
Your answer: {"value": 1937, "unit": "g"}
